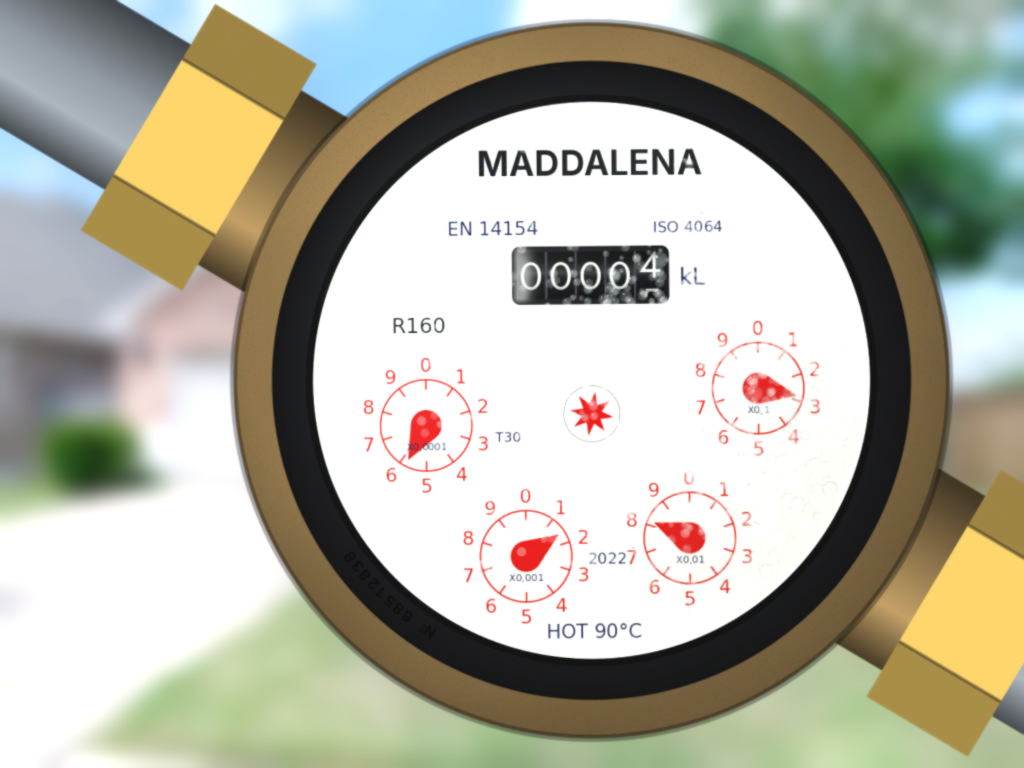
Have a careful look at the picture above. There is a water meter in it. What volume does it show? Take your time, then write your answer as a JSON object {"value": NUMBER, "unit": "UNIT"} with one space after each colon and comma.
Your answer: {"value": 4.2815, "unit": "kL"}
